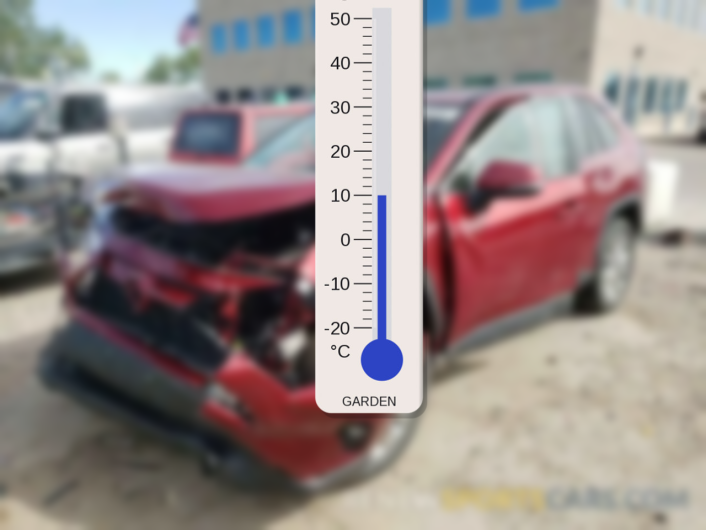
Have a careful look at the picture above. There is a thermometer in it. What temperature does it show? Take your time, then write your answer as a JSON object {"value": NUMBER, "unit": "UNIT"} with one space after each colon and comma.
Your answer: {"value": 10, "unit": "°C"}
